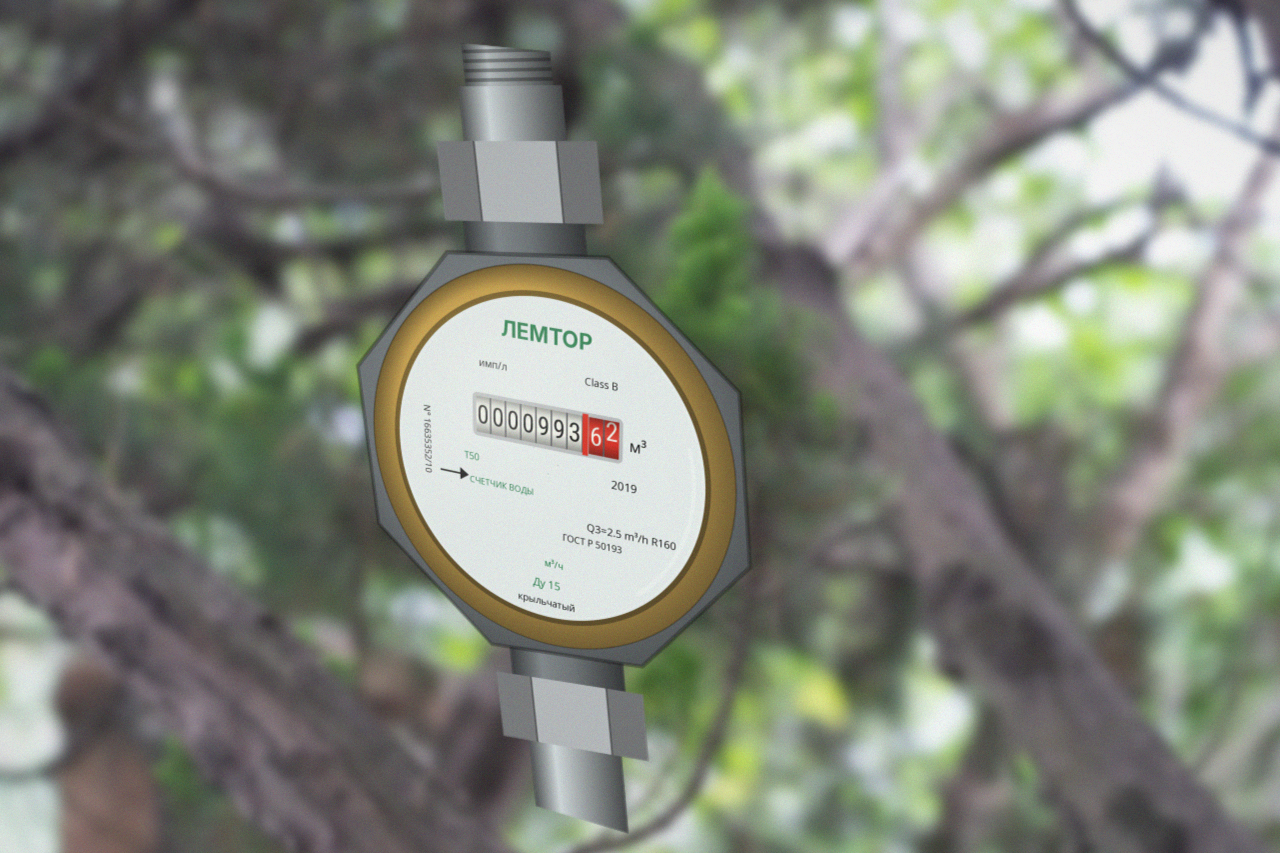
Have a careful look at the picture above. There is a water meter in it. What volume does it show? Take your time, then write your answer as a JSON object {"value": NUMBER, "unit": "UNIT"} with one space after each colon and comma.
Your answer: {"value": 993.62, "unit": "m³"}
